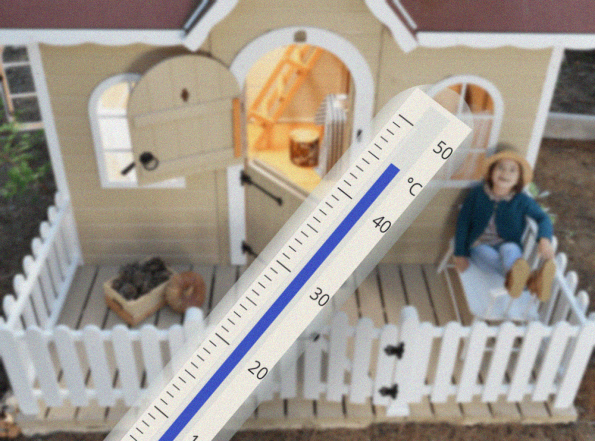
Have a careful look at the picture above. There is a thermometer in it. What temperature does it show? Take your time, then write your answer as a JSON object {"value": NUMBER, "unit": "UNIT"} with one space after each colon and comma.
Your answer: {"value": 45.5, "unit": "°C"}
